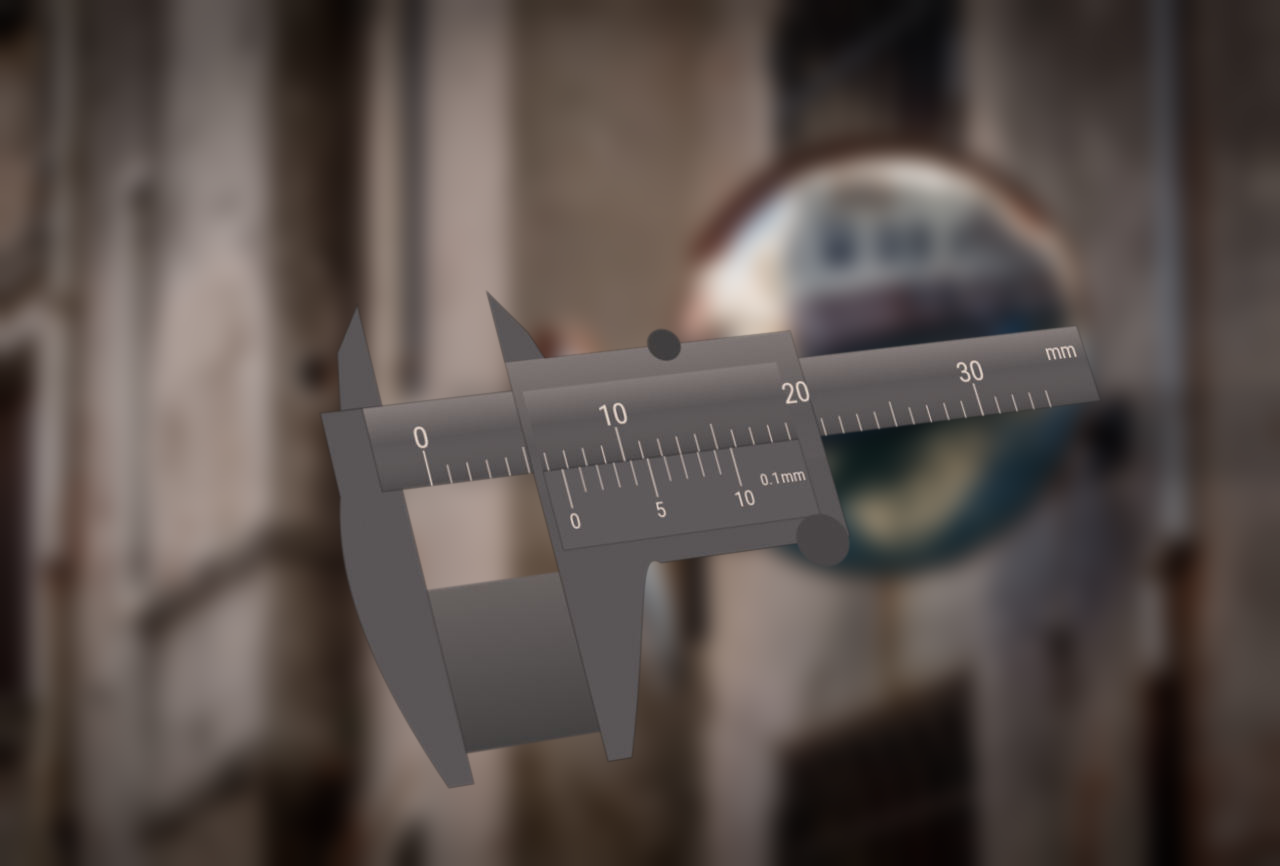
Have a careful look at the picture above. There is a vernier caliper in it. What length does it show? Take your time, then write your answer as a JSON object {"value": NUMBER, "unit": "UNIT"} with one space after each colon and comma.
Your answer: {"value": 6.7, "unit": "mm"}
